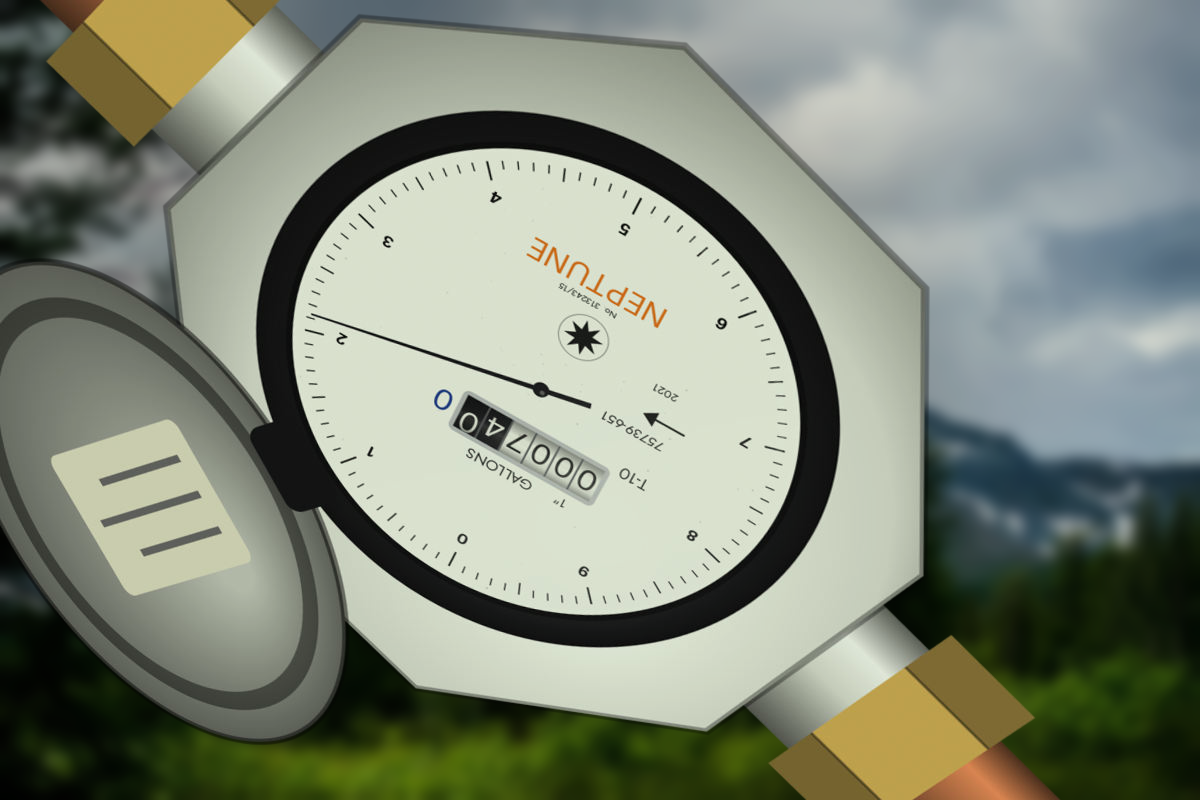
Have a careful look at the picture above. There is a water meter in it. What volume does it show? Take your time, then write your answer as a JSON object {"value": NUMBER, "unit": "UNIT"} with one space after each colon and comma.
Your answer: {"value": 7402.1, "unit": "gal"}
